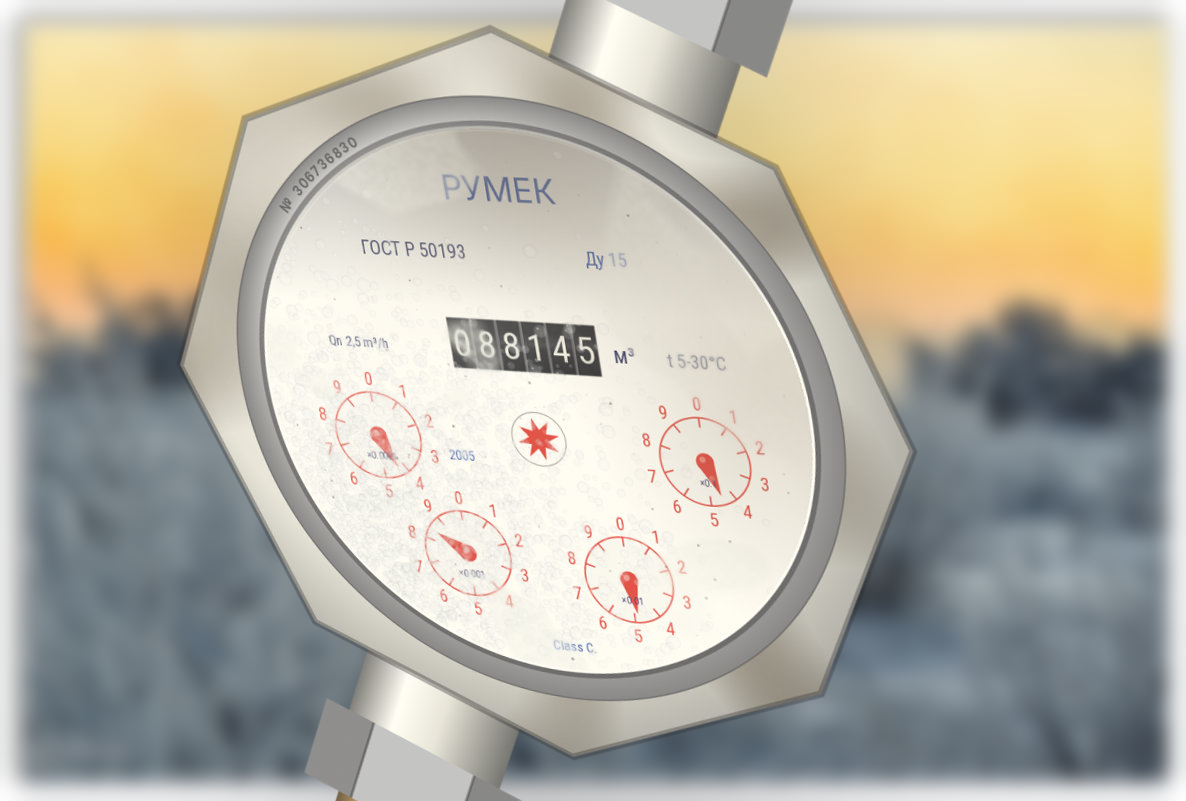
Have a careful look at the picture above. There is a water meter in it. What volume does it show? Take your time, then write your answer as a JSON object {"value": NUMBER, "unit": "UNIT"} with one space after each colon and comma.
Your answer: {"value": 88145.4484, "unit": "m³"}
